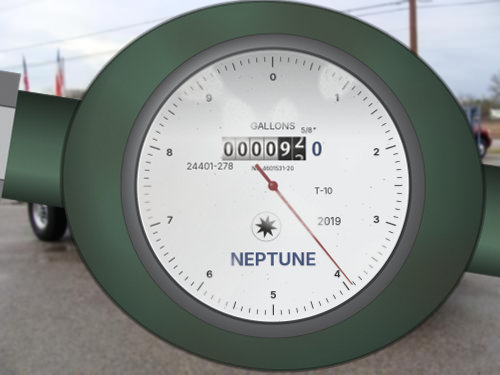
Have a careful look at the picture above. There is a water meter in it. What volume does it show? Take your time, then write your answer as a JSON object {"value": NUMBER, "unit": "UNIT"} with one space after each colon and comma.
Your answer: {"value": 923.9, "unit": "gal"}
